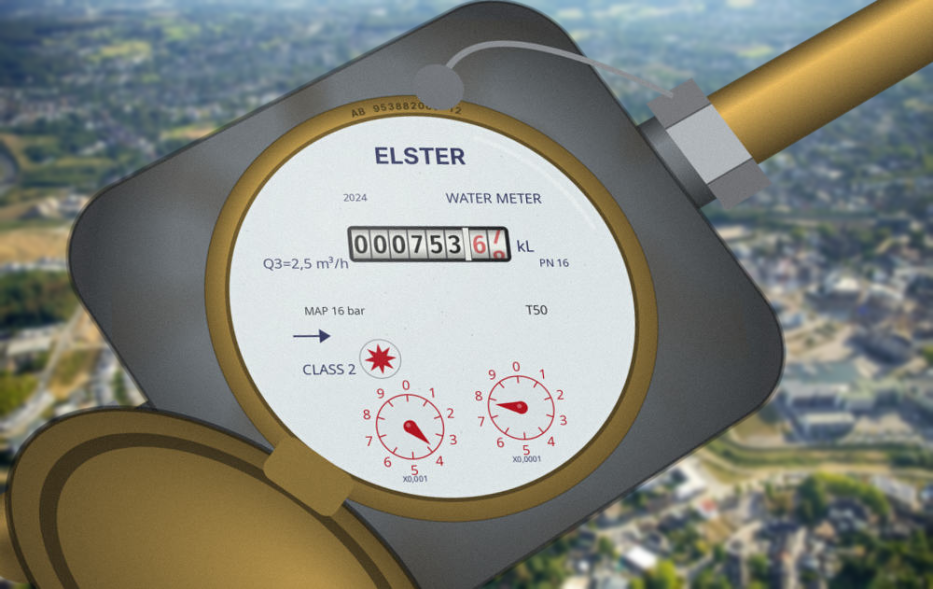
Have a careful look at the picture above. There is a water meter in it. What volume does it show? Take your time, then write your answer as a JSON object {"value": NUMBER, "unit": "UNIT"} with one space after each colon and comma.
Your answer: {"value": 753.6737, "unit": "kL"}
